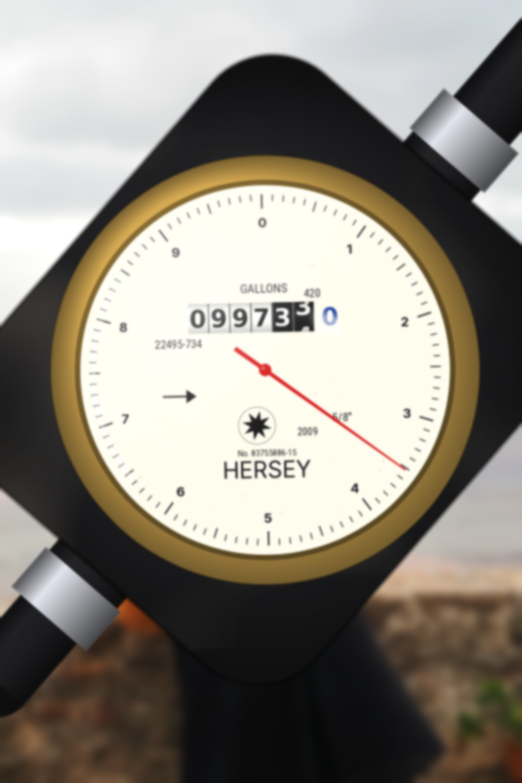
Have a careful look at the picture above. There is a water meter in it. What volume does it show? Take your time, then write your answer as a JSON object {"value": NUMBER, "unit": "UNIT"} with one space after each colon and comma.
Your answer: {"value": 997333.5, "unit": "gal"}
